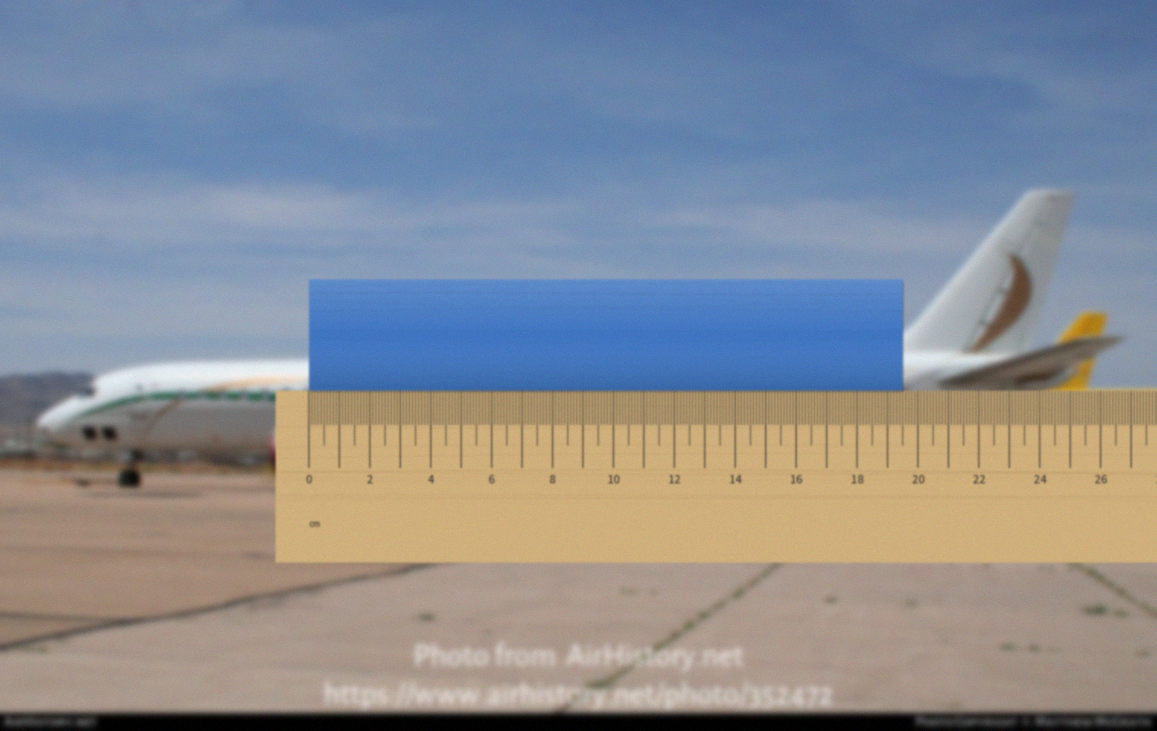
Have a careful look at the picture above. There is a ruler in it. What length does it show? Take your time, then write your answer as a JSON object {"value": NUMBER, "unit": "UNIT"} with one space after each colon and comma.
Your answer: {"value": 19.5, "unit": "cm"}
